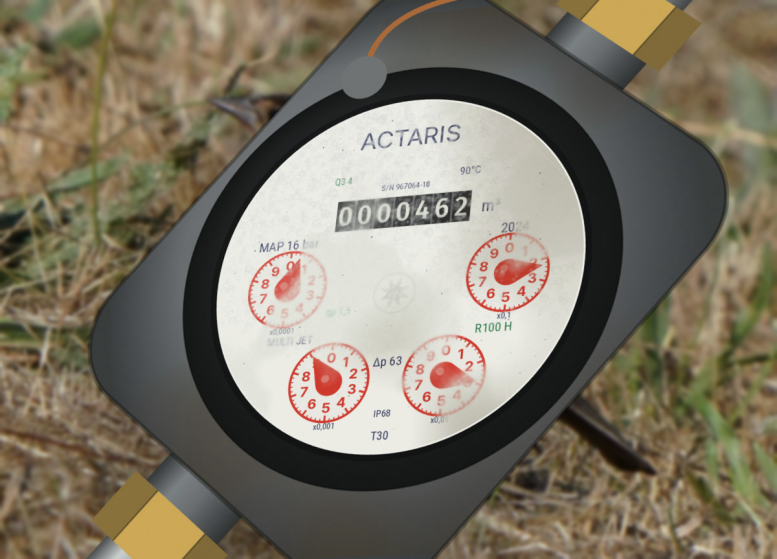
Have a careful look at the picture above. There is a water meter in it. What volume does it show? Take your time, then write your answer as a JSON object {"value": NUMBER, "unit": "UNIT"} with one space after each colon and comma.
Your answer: {"value": 462.2290, "unit": "m³"}
